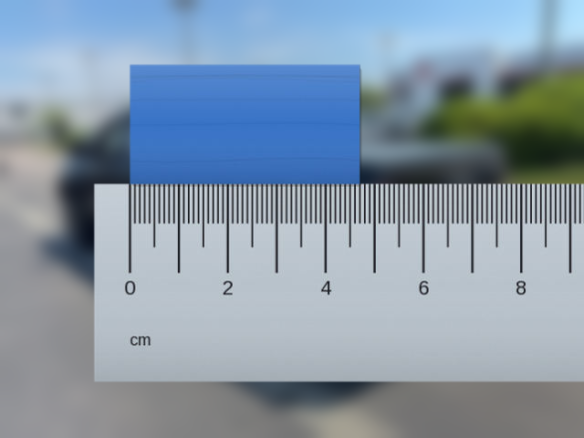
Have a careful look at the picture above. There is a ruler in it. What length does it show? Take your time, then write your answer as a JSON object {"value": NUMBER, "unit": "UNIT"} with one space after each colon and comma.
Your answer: {"value": 4.7, "unit": "cm"}
